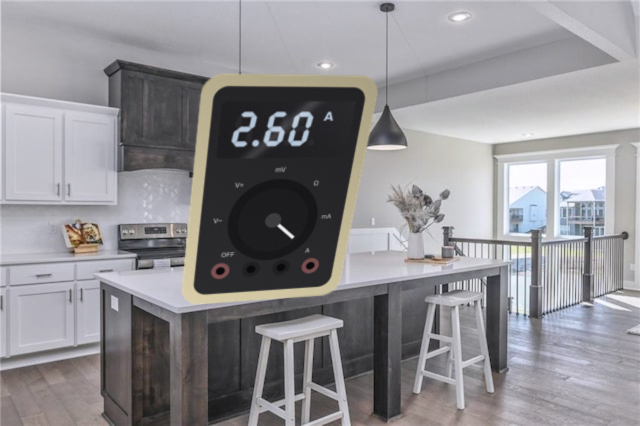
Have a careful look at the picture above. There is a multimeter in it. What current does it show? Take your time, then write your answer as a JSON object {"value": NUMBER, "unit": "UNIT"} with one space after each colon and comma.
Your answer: {"value": 2.60, "unit": "A"}
